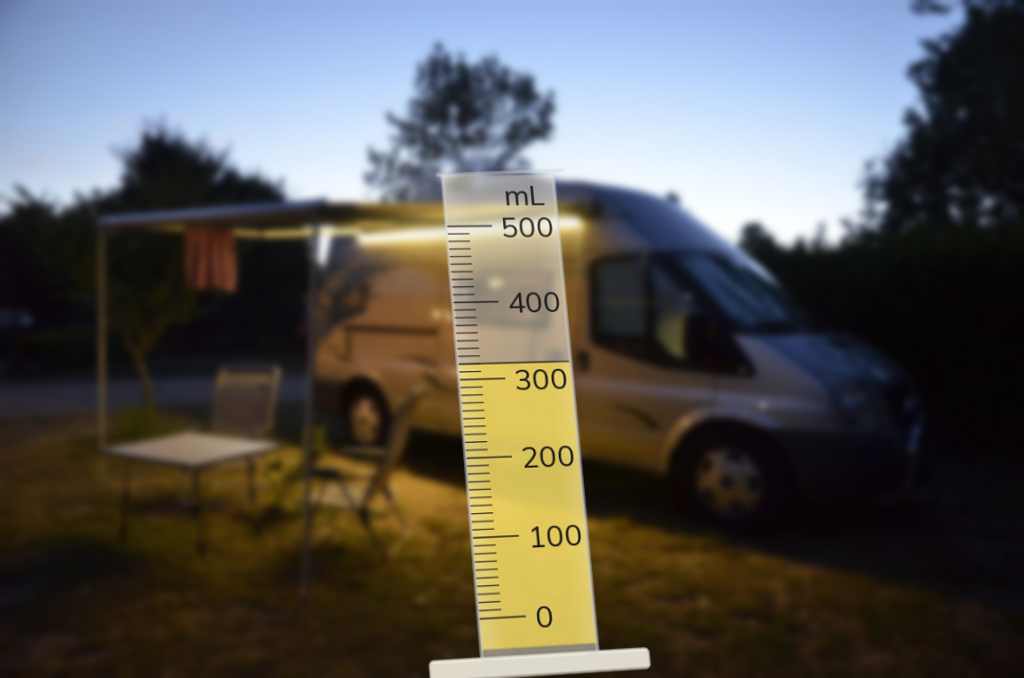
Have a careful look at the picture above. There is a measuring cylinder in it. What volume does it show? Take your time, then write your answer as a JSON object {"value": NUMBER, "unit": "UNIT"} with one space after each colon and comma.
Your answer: {"value": 320, "unit": "mL"}
